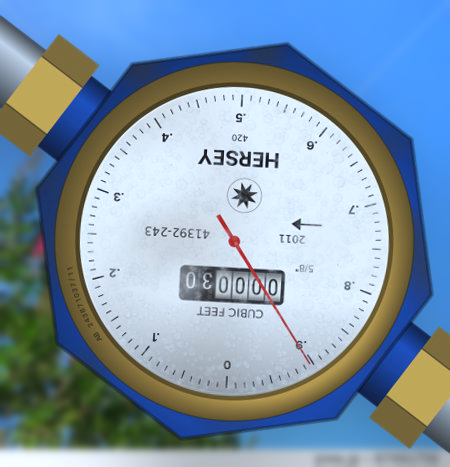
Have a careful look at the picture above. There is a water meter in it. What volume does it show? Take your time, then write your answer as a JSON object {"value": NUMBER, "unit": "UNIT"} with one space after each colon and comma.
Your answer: {"value": 29.90, "unit": "ft³"}
